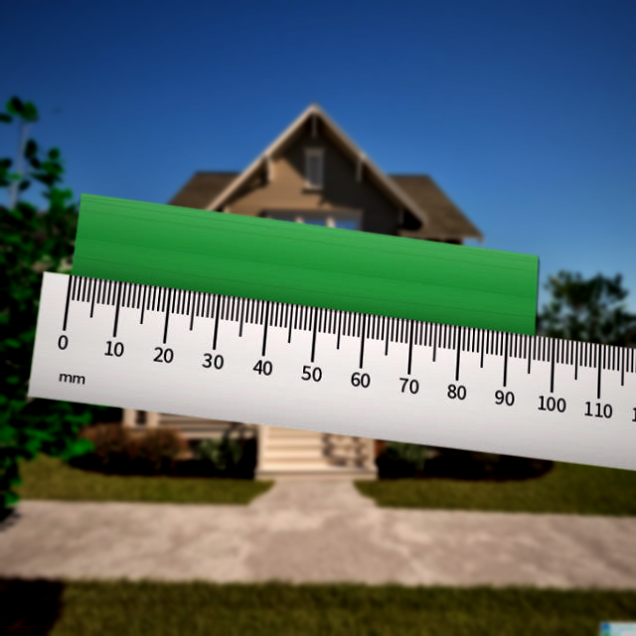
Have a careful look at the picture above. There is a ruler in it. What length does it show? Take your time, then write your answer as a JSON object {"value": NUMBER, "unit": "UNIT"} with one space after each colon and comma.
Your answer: {"value": 96, "unit": "mm"}
